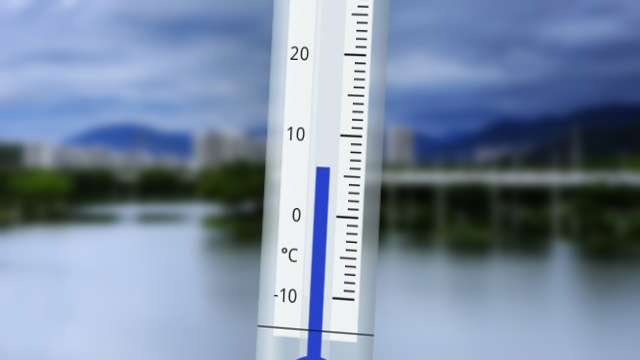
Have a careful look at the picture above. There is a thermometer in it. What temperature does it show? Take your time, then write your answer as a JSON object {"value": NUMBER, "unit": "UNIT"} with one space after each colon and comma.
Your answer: {"value": 6, "unit": "°C"}
